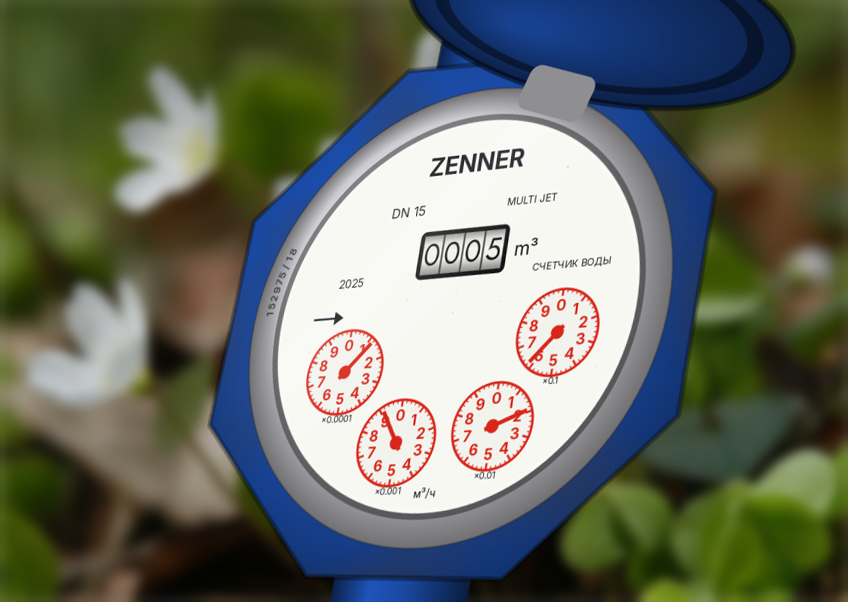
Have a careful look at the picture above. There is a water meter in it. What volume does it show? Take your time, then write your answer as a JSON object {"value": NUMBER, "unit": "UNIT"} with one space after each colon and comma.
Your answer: {"value": 5.6191, "unit": "m³"}
